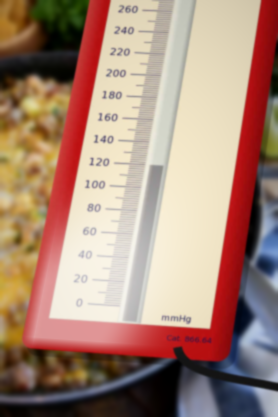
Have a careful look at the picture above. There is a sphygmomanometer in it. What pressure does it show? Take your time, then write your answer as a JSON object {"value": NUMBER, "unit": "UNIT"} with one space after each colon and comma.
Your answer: {"value": 120, "unit": "mmHg"}
